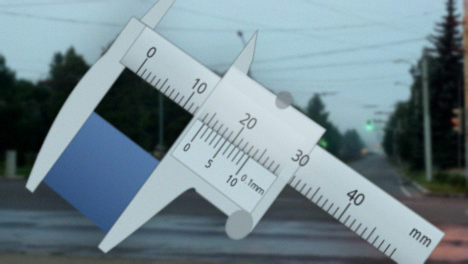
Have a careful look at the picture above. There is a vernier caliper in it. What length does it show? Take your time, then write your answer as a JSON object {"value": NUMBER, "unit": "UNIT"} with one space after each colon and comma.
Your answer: {"value": 14.5, "unit": "mm"}
